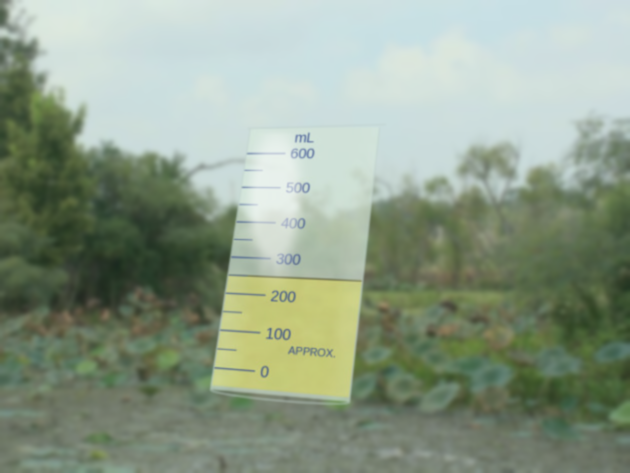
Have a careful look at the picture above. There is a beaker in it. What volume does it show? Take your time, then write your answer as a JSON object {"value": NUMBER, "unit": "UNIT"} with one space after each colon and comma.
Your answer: {"value": 250, "unit": "mL"}
